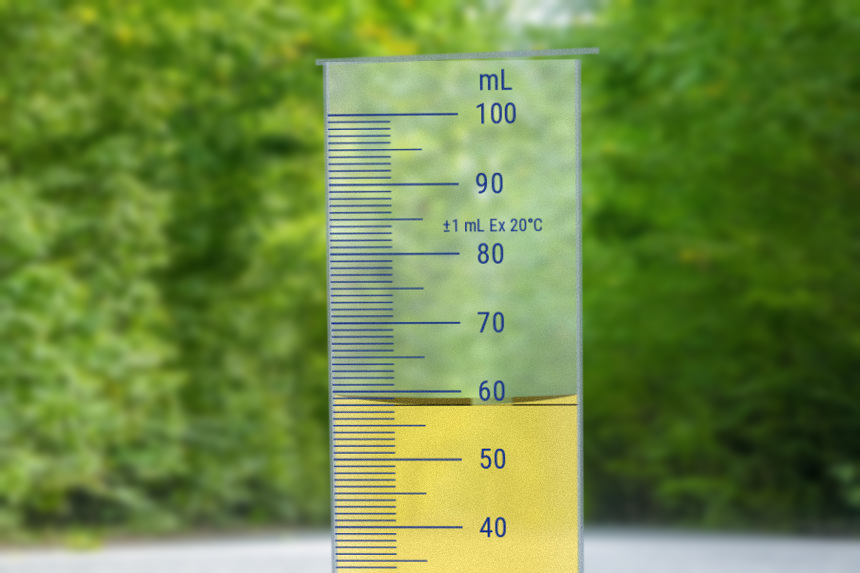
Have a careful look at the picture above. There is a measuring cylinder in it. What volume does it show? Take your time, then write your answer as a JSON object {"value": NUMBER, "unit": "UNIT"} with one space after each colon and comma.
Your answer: {"value": 58, "unit": "mL"}
